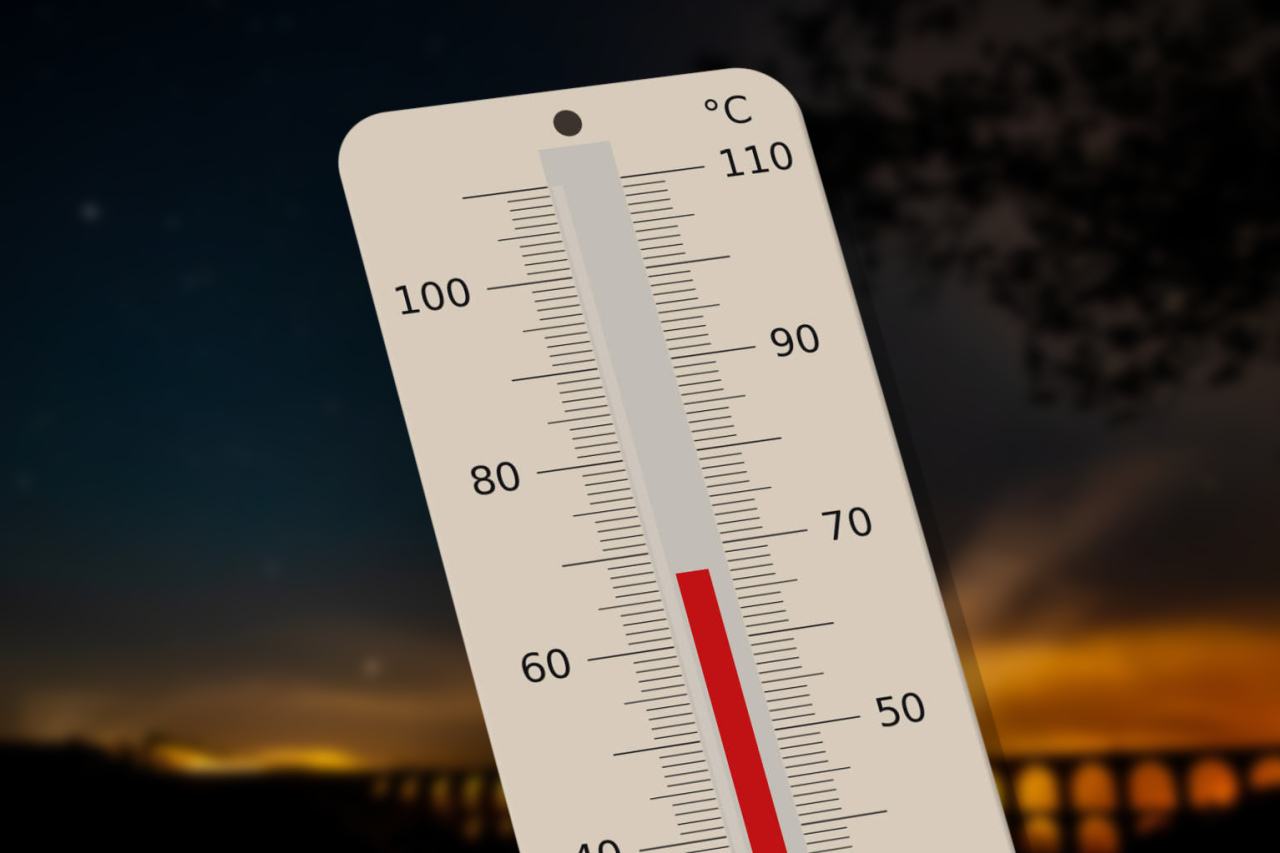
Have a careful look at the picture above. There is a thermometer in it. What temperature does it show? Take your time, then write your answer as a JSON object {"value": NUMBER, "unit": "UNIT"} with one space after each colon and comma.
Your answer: {"value": 67.5, "unit": "°C"}
